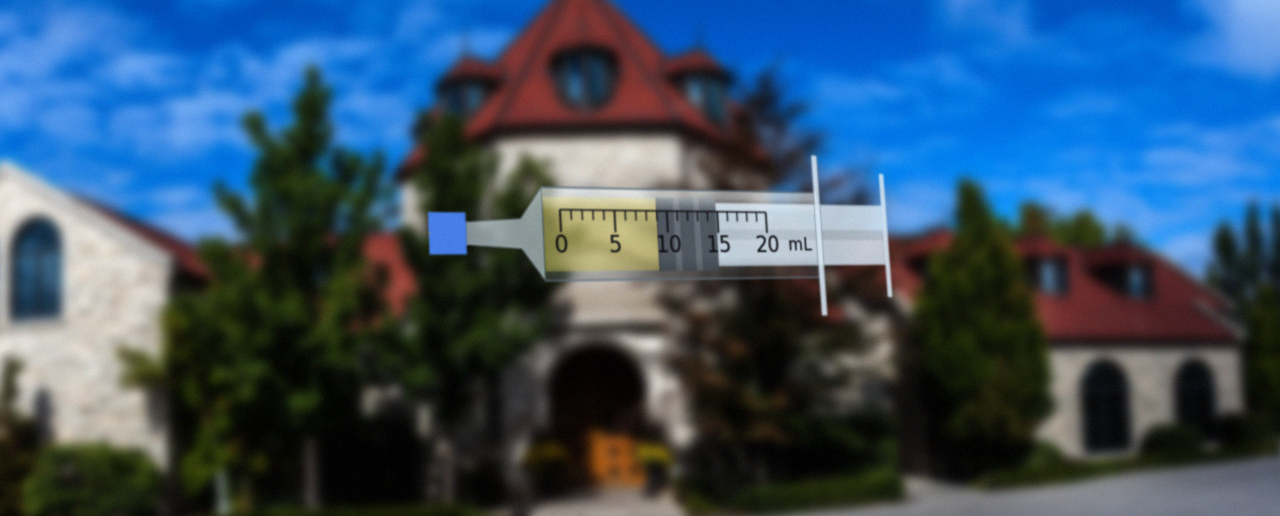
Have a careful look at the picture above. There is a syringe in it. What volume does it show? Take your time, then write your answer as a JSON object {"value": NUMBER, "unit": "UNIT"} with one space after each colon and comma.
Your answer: {"value": 9, "unit": "mL"}
